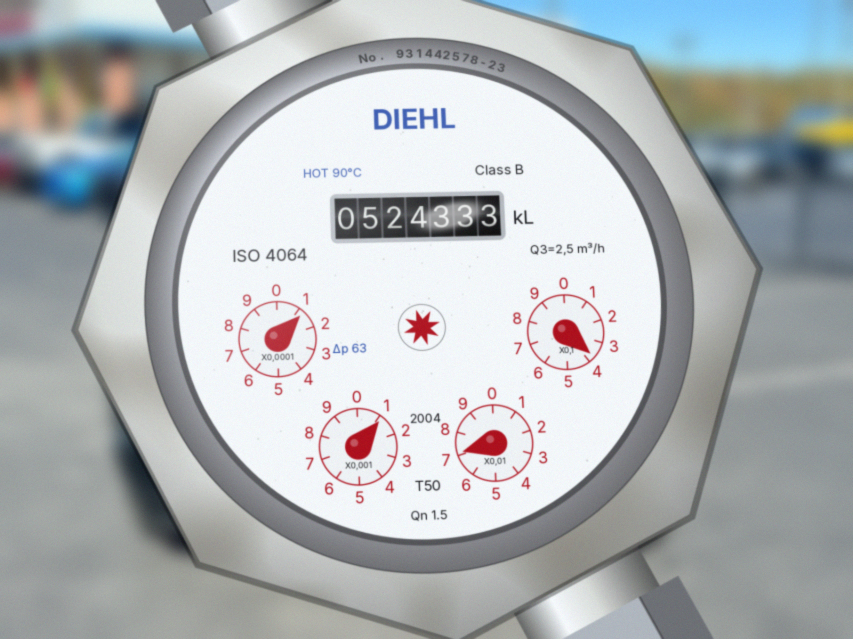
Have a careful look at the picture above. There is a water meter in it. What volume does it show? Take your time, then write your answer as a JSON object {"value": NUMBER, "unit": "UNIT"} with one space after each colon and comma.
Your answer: {"value": 524333.3711, "unit": "kL"}
